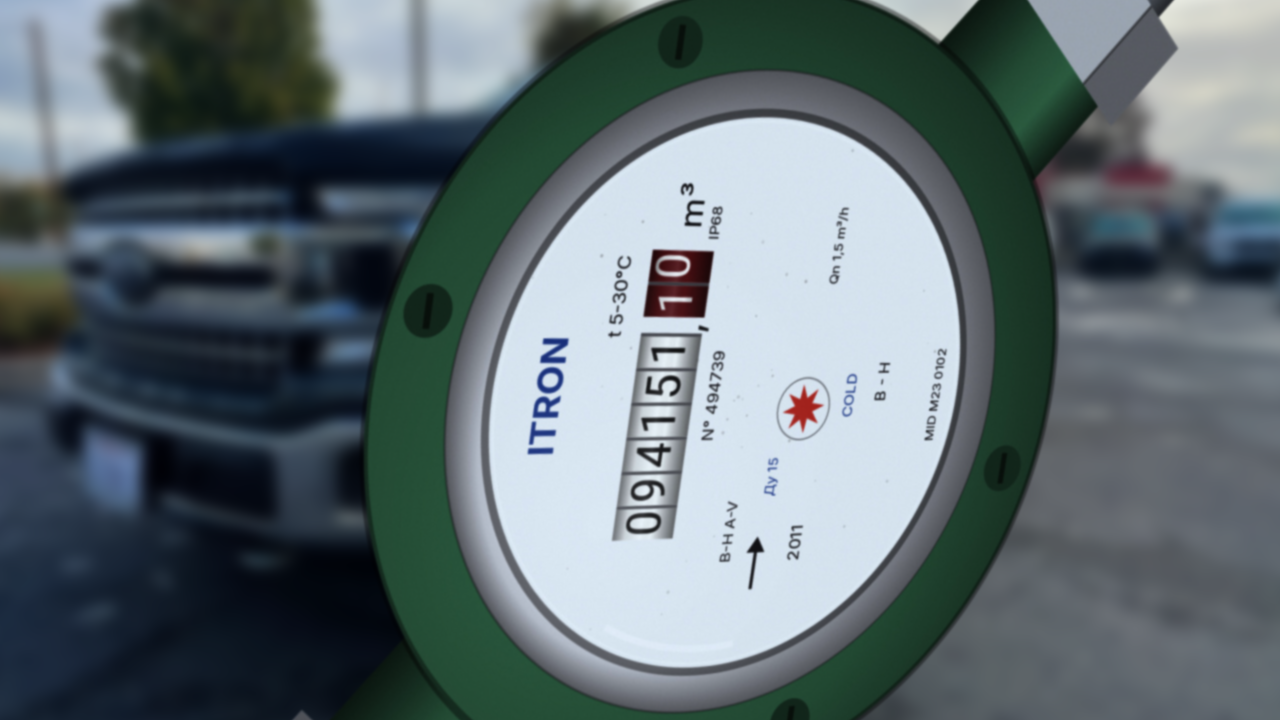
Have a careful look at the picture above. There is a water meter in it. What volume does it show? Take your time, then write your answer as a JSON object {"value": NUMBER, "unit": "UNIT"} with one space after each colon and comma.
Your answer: {"value": 94151.10, "unit": "m³"}
